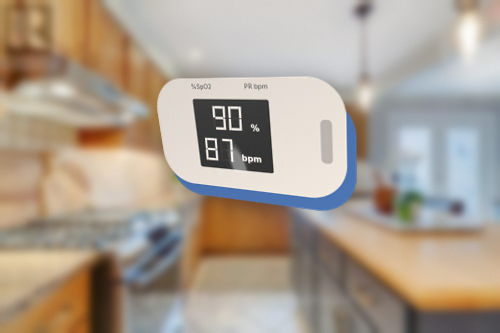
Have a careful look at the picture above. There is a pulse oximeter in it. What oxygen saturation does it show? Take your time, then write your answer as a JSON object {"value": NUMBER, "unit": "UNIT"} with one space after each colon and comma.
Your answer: {"value": 90, "unit": "%"}
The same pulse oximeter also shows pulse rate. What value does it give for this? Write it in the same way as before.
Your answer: {"value": 87, "unit": "bpm"}
